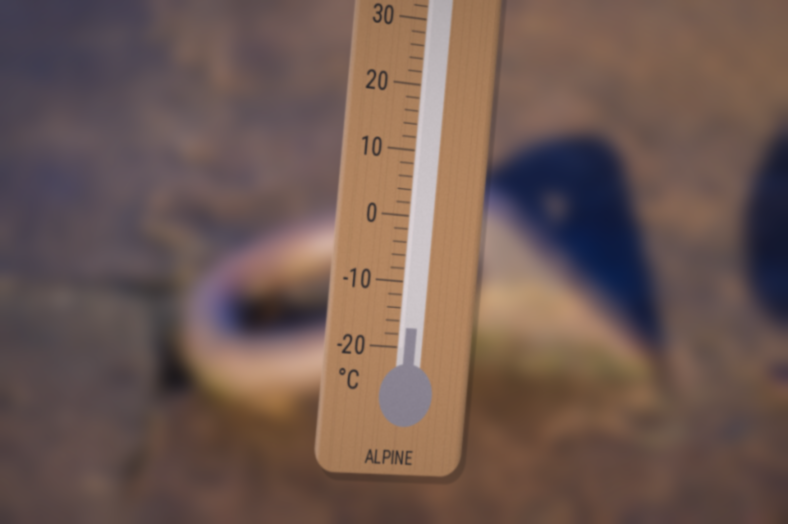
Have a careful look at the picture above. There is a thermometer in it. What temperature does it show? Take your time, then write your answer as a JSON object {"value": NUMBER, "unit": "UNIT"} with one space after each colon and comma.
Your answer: {"value": -17, "unit": "°C"}
